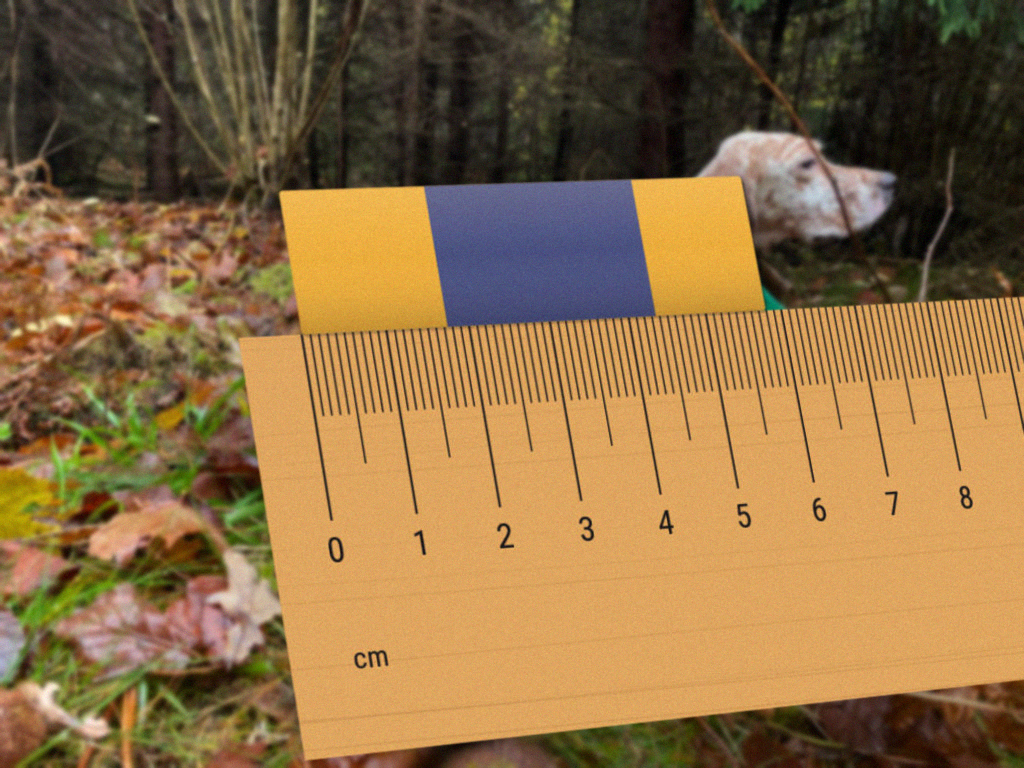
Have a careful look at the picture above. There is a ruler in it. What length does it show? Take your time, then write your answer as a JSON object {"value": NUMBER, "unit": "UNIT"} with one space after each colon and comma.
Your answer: {"value": 5.8, "unit": "cm"}
